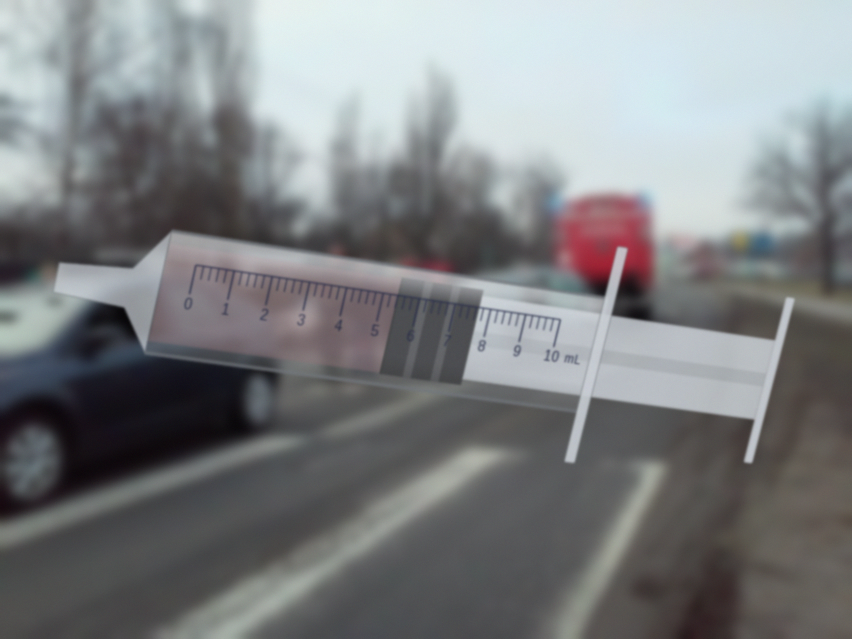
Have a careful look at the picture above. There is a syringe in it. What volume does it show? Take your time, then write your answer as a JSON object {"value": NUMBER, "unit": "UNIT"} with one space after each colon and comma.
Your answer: {"value": 5.4, "unit": "mL"}
